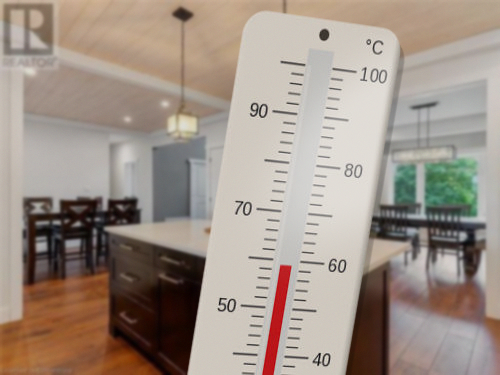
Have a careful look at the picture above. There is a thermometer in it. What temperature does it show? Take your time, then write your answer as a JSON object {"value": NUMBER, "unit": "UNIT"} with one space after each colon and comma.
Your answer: {"value": 59, "unit": "°C"}
